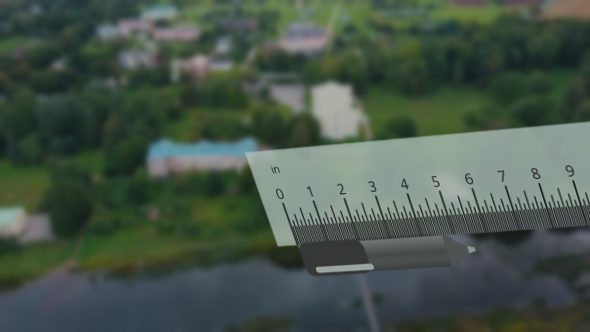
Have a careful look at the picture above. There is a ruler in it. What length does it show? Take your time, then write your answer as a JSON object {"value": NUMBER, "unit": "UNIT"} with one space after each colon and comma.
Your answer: {"value": 5.5, "unit": "in"}
